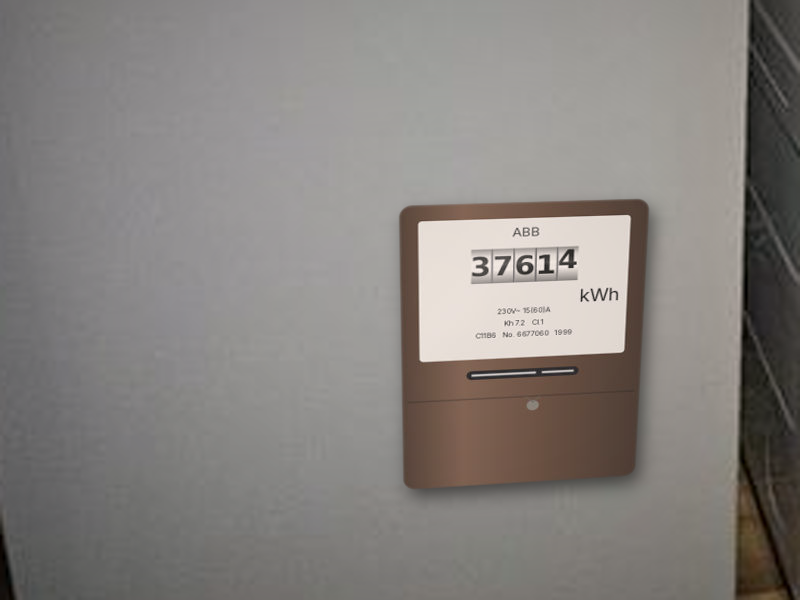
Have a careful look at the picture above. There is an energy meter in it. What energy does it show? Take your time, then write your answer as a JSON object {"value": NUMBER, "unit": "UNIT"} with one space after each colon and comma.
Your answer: {"value": 37614, "unit": "kWh"}
